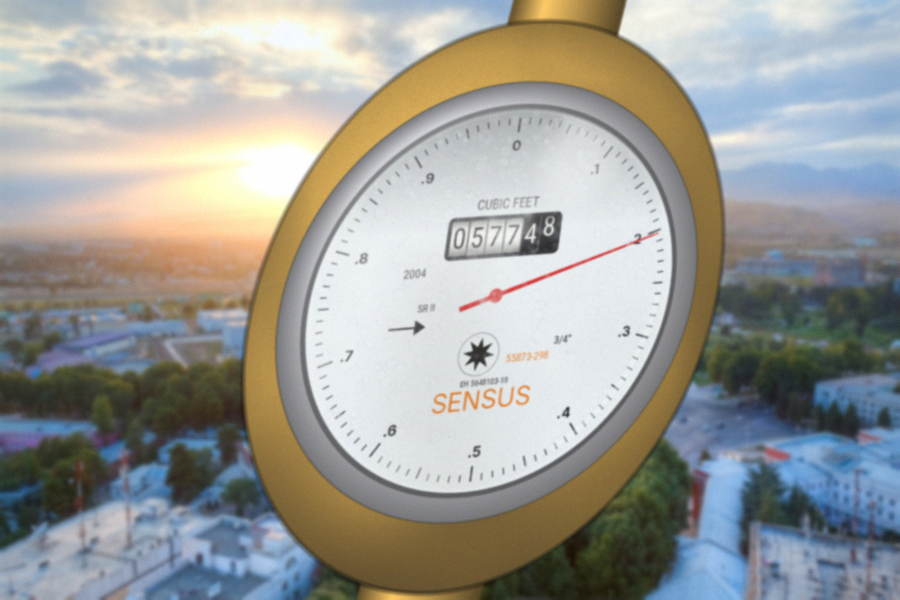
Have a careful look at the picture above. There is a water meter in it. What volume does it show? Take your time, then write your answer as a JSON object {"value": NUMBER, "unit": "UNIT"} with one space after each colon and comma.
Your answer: {"value": 57748.20, "unit": "ft³"}
